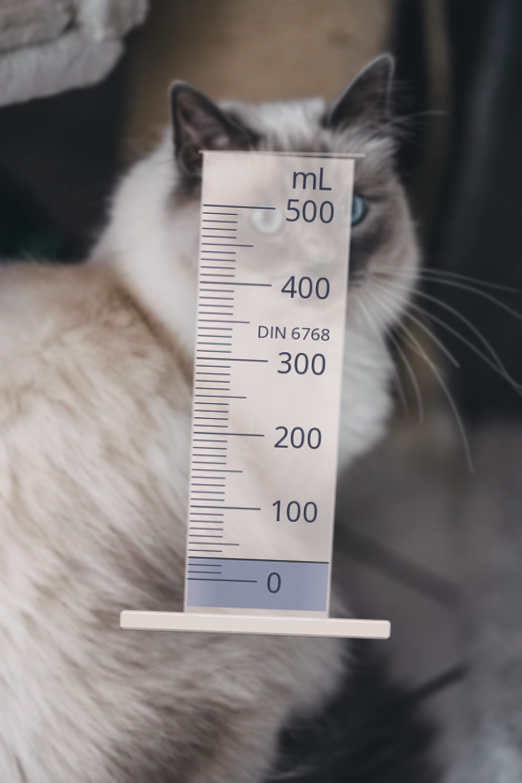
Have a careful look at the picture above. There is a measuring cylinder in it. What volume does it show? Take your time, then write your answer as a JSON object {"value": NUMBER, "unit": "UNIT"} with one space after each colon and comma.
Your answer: {"value": 30, "unit": "mL"}
